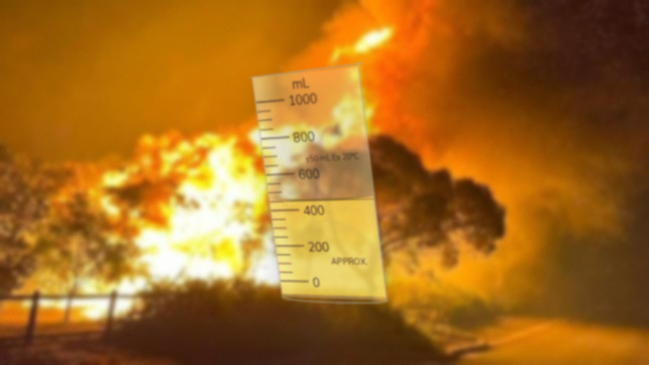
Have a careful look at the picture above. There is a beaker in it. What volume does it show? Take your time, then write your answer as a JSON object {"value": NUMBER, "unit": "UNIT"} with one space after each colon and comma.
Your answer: {"value": 450, "unit": "mL"}
